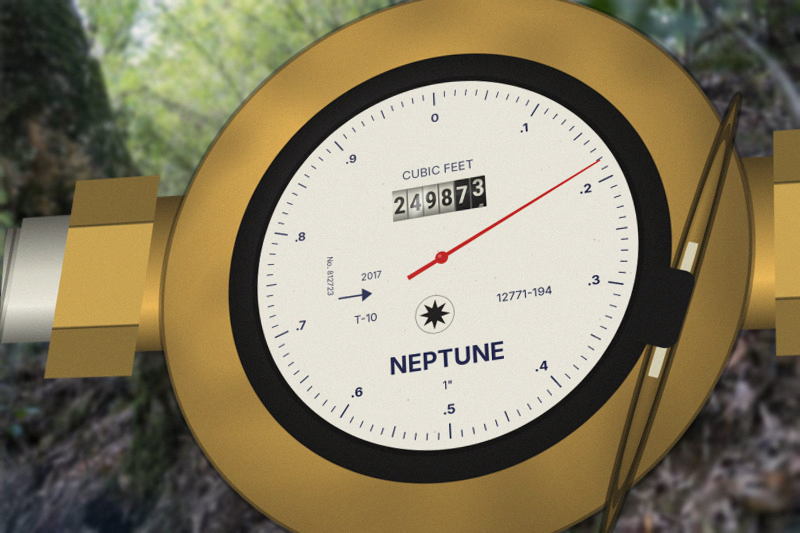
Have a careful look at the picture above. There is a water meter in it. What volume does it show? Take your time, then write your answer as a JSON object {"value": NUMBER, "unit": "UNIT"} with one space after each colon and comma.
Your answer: {"value": 249873.18, "unit": "ft³"}
